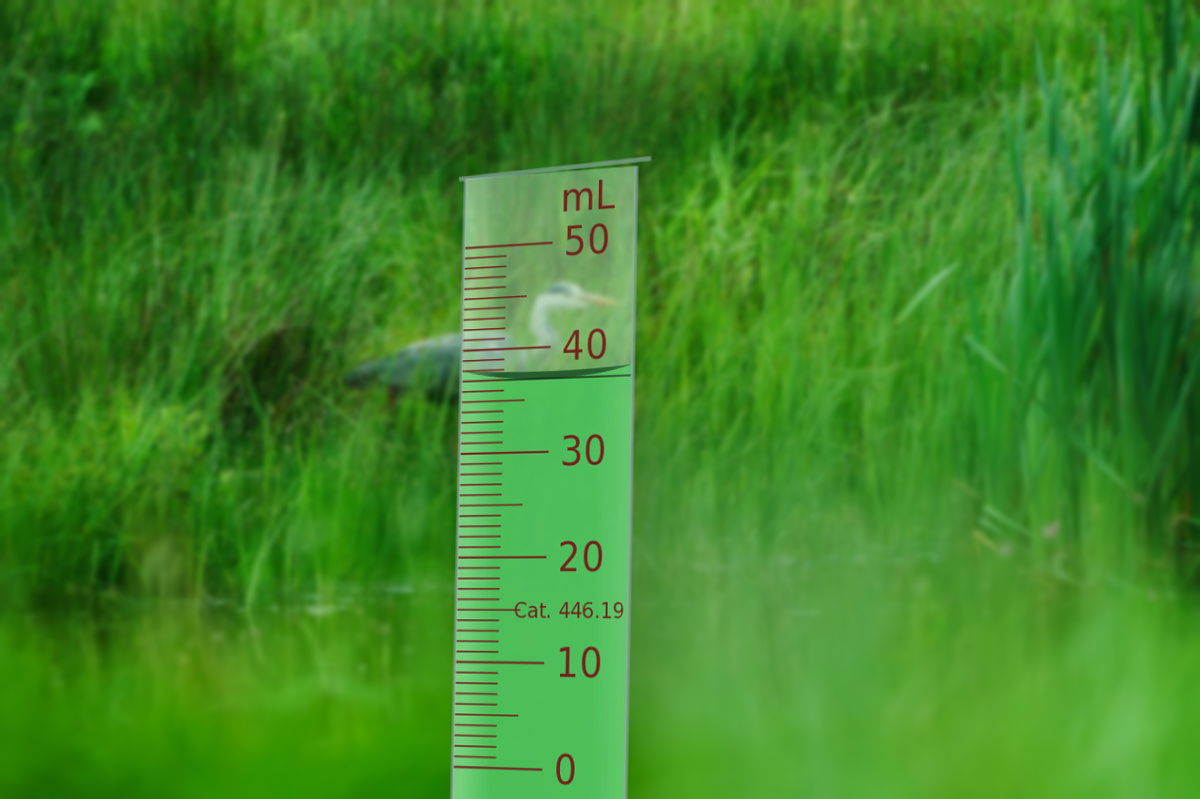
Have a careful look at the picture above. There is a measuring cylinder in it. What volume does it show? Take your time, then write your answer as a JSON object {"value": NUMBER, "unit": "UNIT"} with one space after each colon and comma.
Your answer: {"value": 37, "unit": "mL"}
